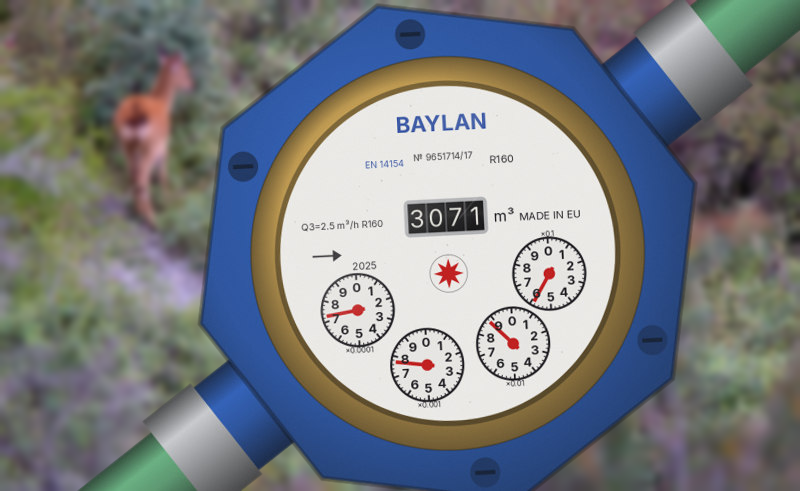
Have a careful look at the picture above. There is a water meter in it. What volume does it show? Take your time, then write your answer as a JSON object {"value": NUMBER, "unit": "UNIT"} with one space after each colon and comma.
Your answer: {"value": 3071.5877, "unit": "m³"}
